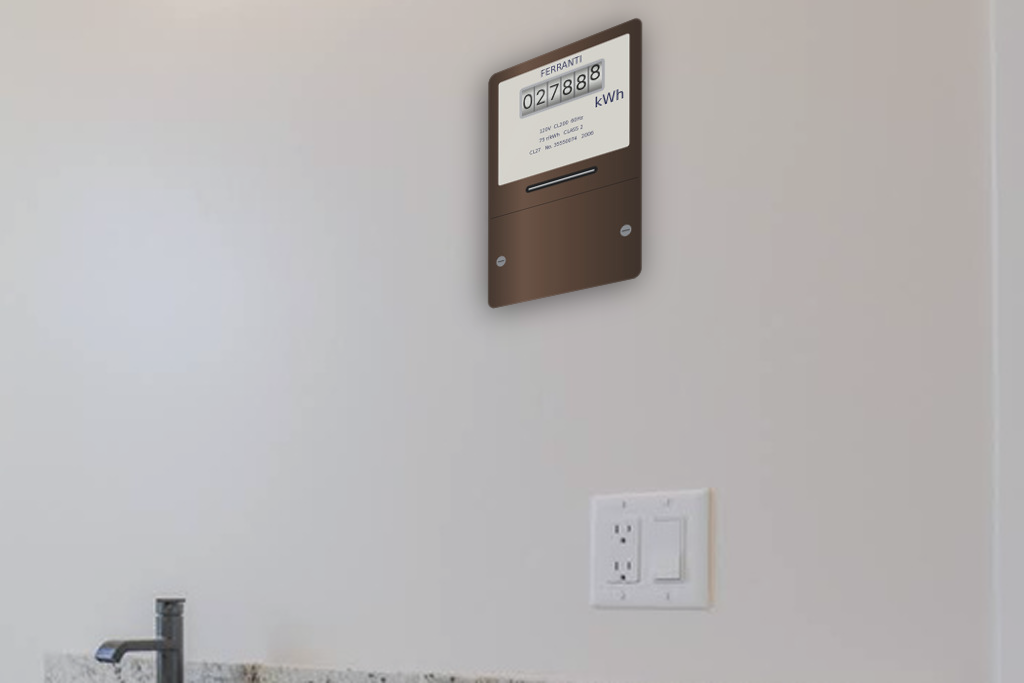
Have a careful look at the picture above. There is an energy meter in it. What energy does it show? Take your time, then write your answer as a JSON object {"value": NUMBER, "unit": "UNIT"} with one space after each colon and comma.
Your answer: {"value": 27888, "unit": "kWh"}
